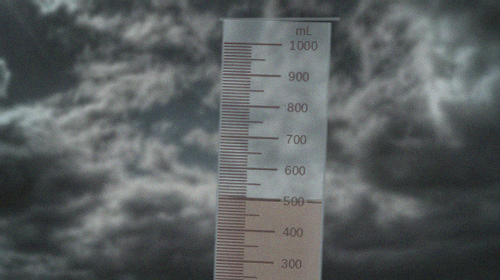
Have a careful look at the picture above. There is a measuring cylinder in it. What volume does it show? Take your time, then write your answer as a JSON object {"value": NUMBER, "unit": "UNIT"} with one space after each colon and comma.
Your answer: {"value": 500, "unit": "mL"}
